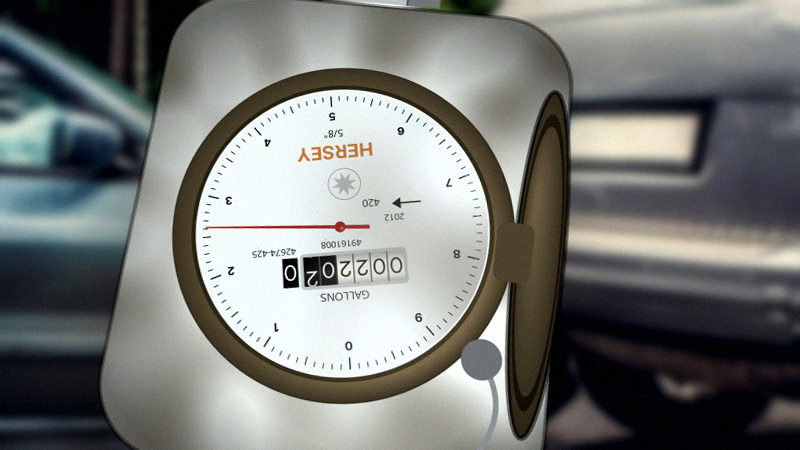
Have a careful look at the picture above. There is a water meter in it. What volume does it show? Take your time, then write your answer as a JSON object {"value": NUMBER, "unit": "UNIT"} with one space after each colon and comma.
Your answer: {"value": 22022.6, "unit": "gal"}
